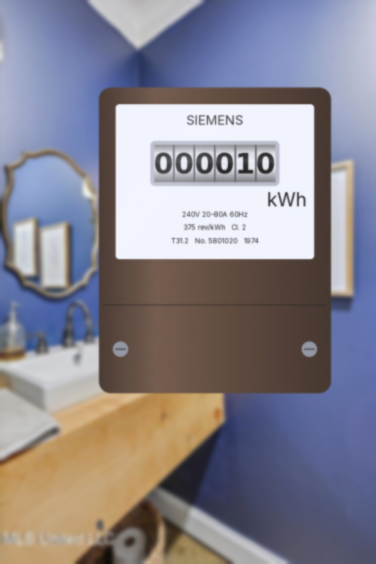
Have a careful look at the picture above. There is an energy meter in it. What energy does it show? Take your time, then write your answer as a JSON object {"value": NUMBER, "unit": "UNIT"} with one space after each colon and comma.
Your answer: {"value": 10, "unit": "kWh"}
